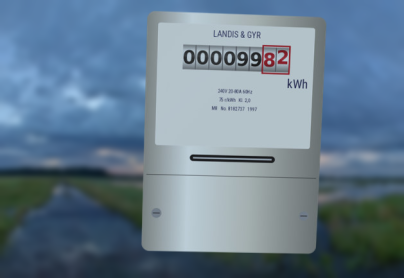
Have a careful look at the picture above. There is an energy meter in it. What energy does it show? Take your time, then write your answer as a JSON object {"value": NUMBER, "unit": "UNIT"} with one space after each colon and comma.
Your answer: {"value": 99.82, "unit": "kWh"}
